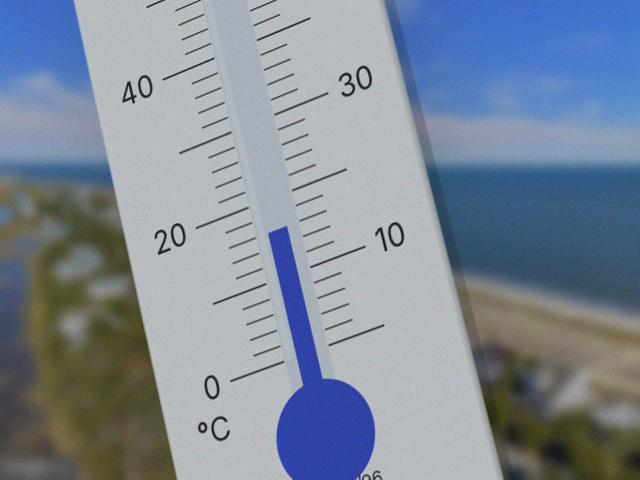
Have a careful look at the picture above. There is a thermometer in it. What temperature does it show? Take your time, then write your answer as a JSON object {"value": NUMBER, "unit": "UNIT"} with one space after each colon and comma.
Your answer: {"value": 16, "unit": "°C"}
